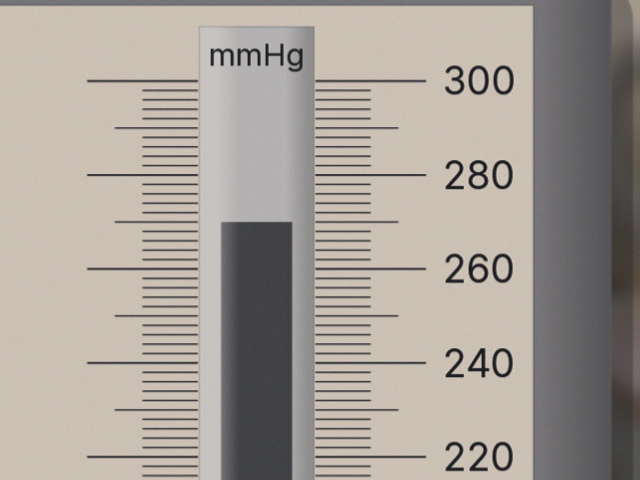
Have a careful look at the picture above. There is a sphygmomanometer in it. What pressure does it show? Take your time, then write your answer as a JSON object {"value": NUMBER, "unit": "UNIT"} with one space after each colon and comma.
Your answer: {"value": 270, "unit": "mmHg"}
